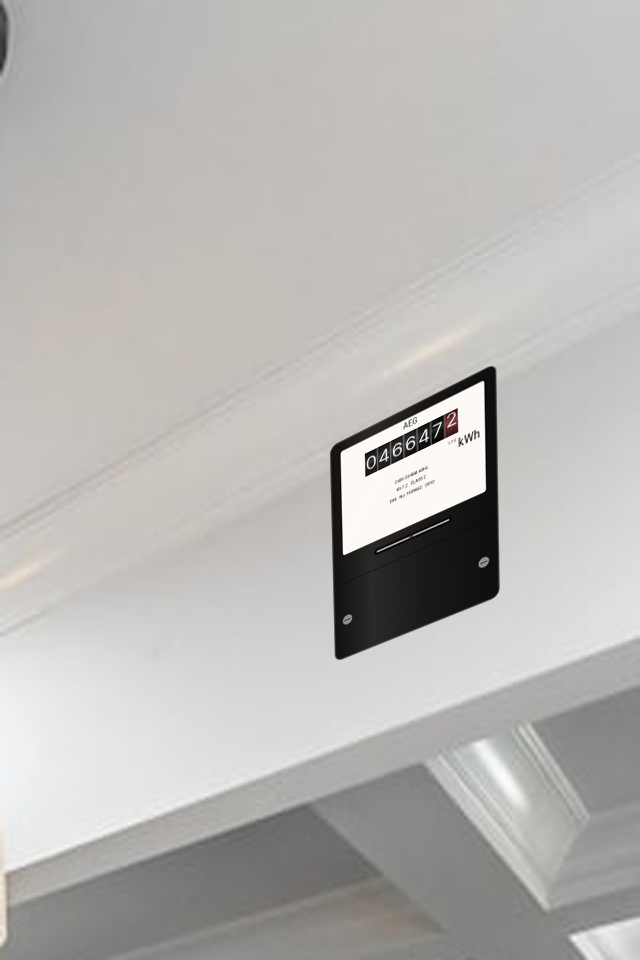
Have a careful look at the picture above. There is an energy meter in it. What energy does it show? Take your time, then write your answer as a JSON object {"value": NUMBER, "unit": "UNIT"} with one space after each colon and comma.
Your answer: {"value": 46647.2, "unit": "kWh"}
